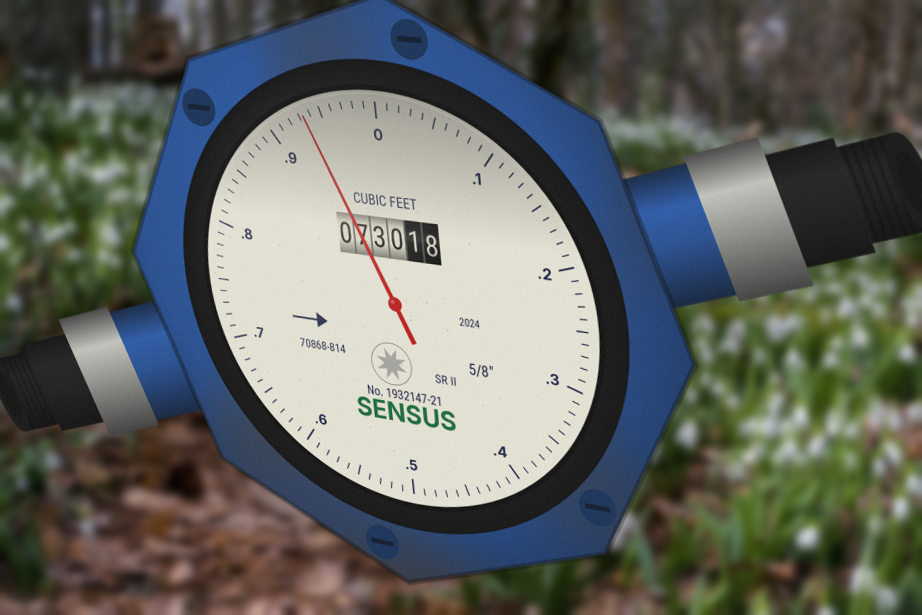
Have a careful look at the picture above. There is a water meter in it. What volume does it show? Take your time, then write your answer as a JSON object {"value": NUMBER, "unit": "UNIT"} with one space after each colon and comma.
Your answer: {"value": 73017.93, "unit": "ft³"}
